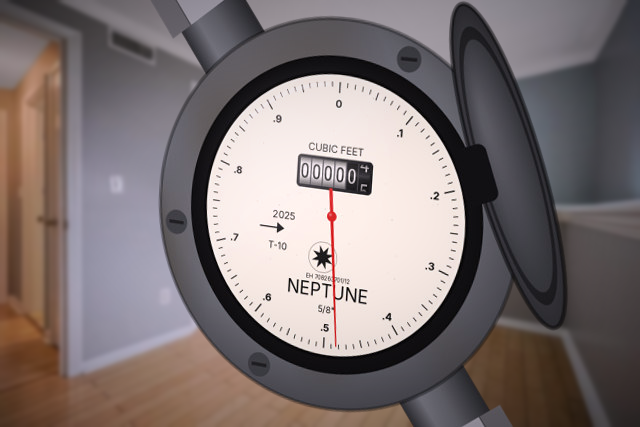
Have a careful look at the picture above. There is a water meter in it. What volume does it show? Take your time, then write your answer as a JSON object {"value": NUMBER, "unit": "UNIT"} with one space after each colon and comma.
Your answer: {"value": 4.48, "unit": "ft³"}
